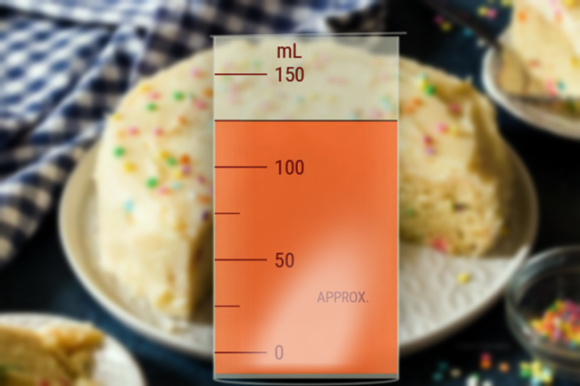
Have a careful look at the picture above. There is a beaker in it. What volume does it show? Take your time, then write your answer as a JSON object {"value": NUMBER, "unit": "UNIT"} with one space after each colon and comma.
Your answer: {"value": 125, "unit": "mL"}
